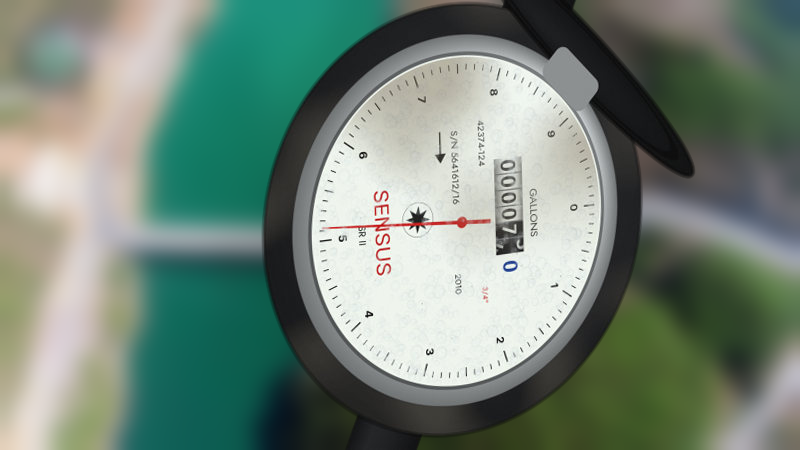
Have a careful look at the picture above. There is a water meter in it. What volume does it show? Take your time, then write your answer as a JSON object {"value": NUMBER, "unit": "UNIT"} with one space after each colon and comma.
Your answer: {"value": 735.1, "unit": "gal"}
